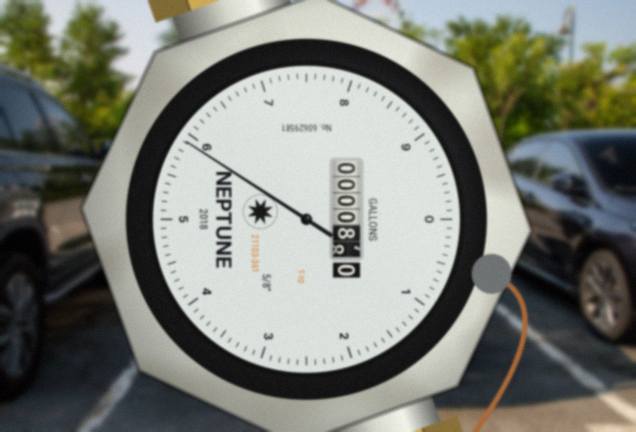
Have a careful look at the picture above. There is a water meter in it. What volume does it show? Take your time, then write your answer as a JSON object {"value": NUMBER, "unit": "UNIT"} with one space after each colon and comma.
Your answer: {"value": 875.9, "unit": "gal"}
